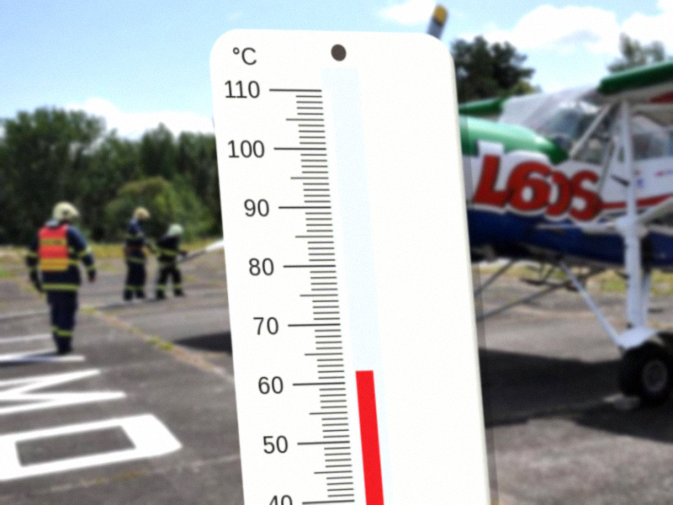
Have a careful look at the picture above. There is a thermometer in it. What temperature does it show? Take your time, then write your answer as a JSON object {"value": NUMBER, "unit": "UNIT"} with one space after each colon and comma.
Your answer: {"value": 62, "unit": "°C"}
